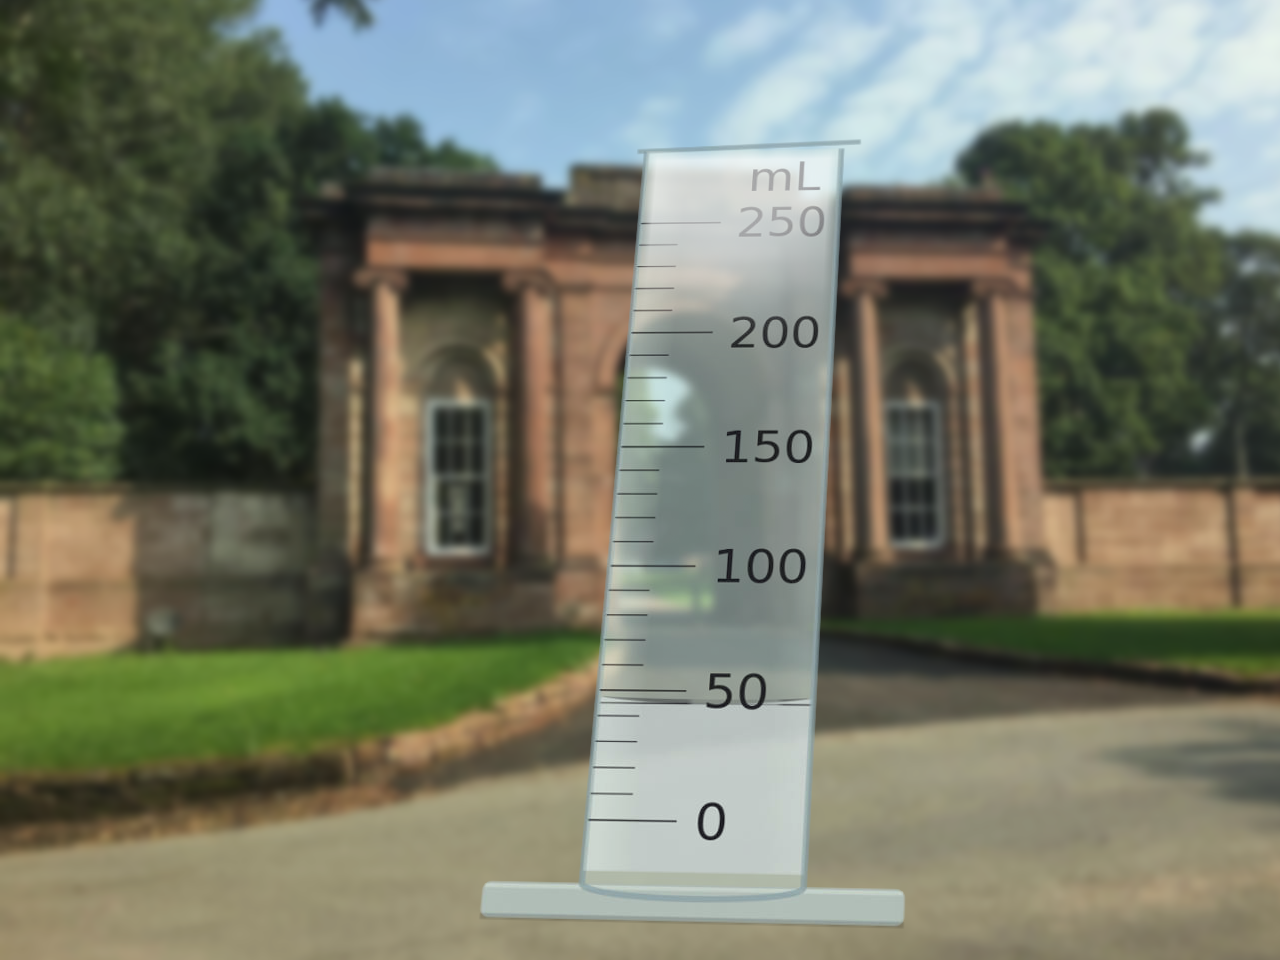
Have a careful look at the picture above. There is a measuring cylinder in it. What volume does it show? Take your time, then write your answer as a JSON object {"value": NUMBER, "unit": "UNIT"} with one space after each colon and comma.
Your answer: {"value": 45, "unit": "mL"}
